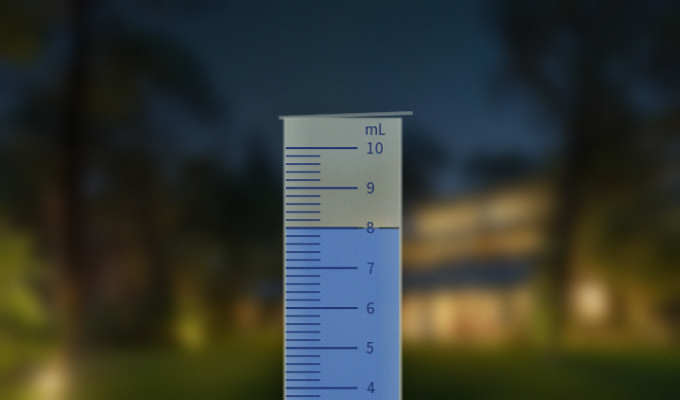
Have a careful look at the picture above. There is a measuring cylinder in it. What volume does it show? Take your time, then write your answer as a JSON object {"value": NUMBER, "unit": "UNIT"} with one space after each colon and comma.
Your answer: {"value": 8, "unit": "mL"}
